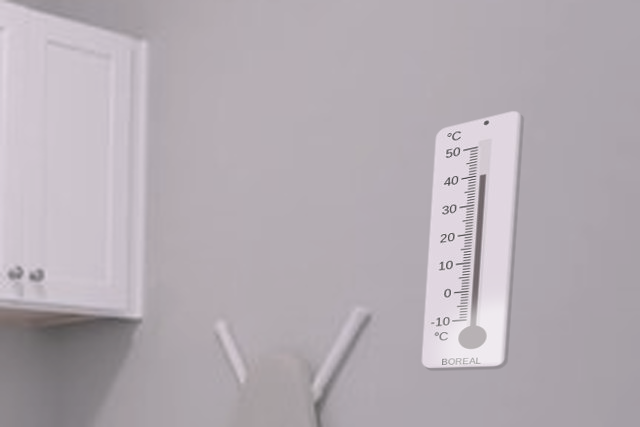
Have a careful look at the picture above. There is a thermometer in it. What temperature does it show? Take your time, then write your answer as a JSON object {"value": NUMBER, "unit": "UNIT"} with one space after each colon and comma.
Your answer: {"value": 40, "unit": "°C"}
